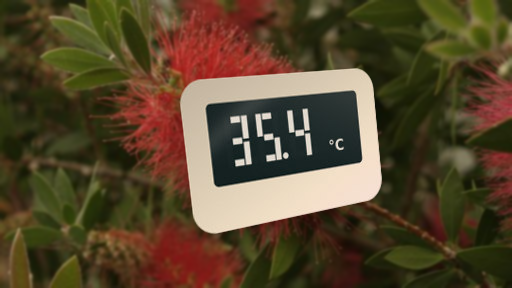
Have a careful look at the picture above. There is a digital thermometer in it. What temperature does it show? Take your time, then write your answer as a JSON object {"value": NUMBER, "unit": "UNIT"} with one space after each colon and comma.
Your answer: {"value": 35.4, "unit": "°C"}
